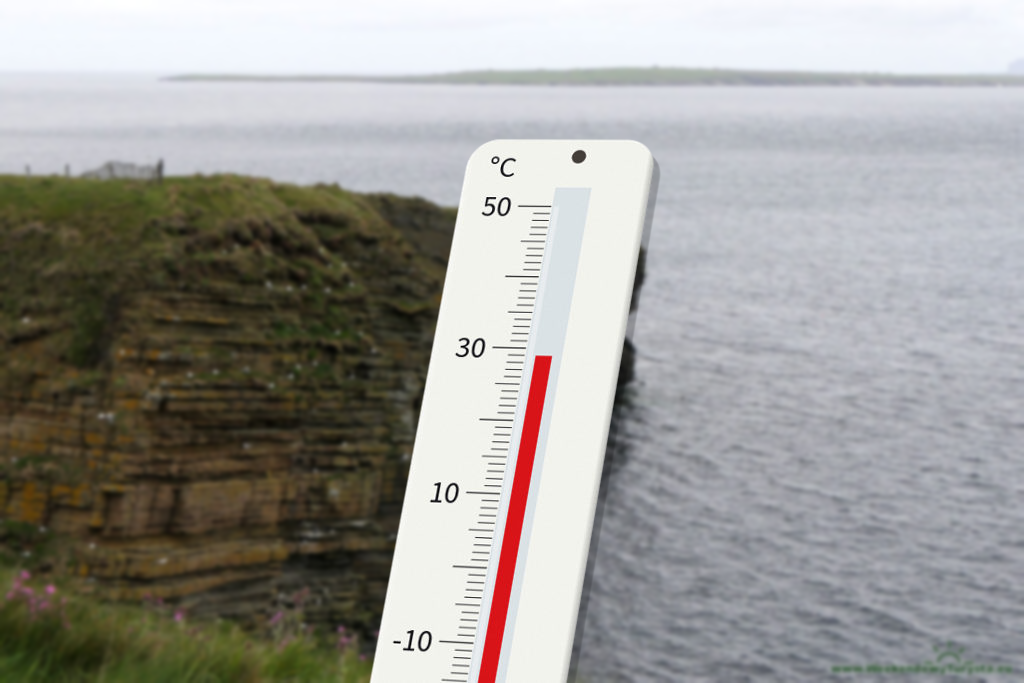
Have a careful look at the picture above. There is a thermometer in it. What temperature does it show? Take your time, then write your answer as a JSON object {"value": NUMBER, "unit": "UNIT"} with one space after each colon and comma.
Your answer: {"value": 29, "unit": "°C"}
